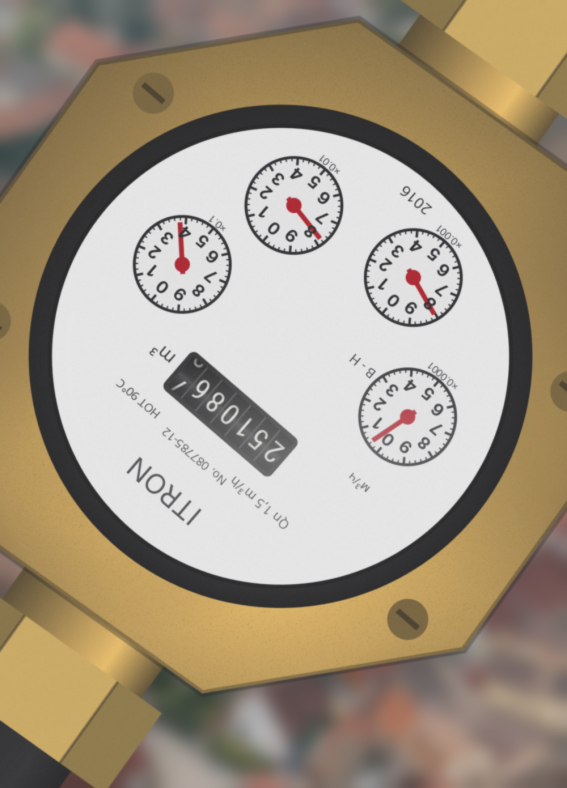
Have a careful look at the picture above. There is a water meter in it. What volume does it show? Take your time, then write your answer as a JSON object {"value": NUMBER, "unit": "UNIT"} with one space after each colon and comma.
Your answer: {"value": 2510867.3780, "unit": "m³"}
